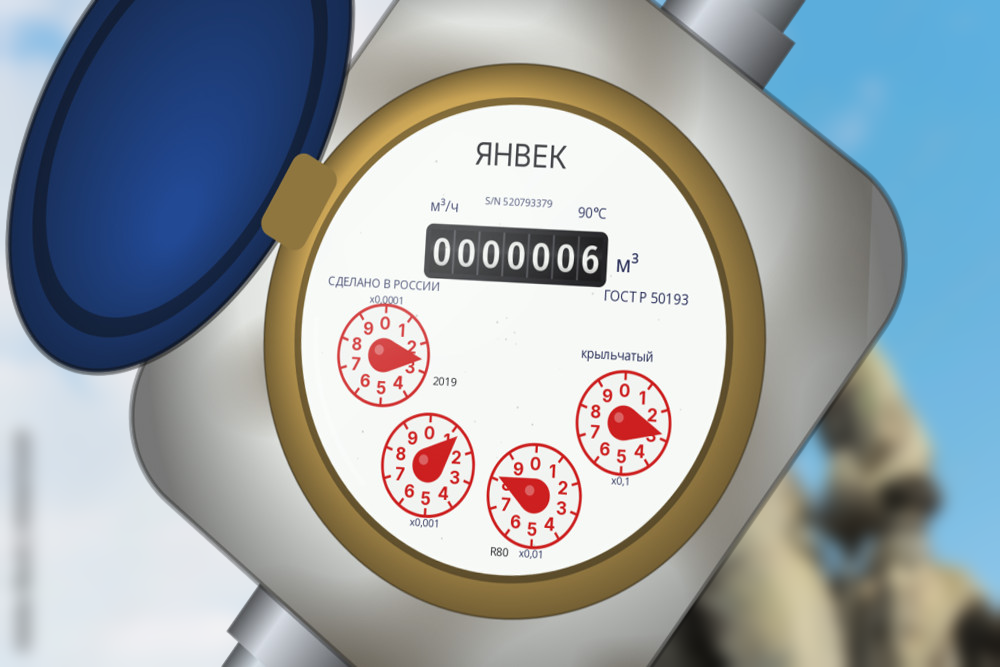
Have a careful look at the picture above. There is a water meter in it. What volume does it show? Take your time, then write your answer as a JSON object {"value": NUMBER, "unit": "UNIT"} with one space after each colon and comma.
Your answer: {"value": 6.2812, "unit": "m³"}
